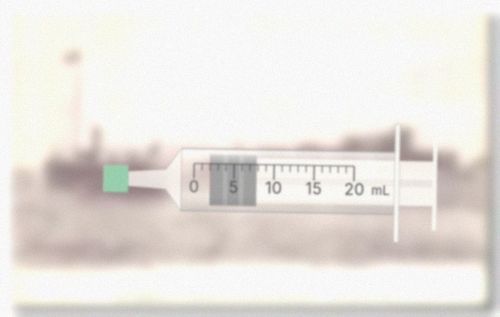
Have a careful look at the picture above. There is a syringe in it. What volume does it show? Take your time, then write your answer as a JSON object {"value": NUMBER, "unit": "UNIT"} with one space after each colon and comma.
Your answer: {"value": 2, "unit": "mL"}
